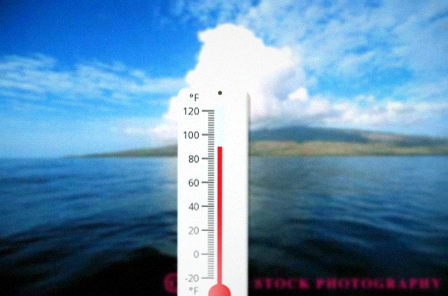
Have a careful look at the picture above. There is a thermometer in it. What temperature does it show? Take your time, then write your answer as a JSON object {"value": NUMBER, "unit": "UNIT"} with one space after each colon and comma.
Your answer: {"value": 90, "unit": "°F"}
